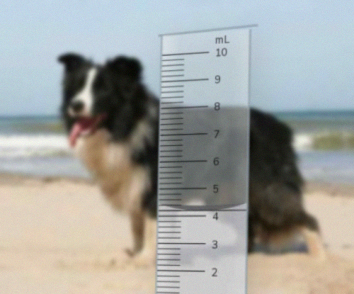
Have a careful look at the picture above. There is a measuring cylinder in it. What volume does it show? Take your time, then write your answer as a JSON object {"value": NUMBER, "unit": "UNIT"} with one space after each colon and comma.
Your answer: {"value": 4.2, "unit": "mL"}
